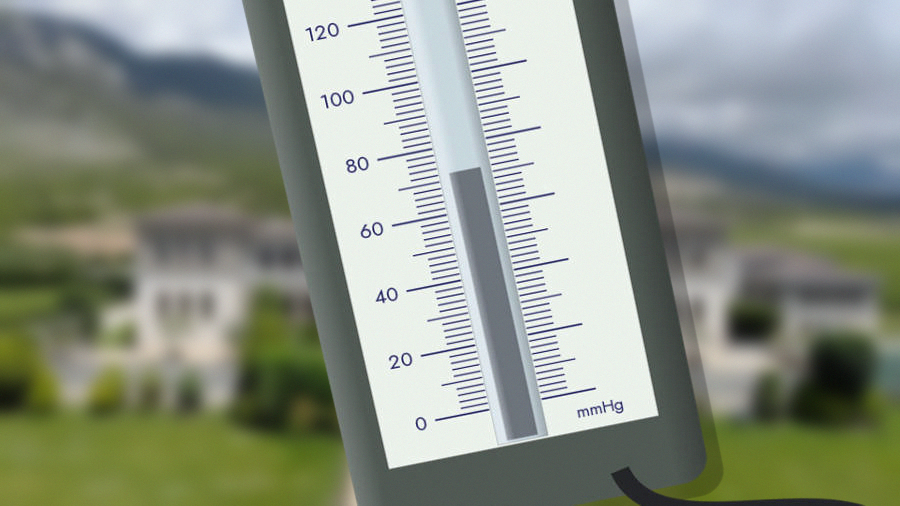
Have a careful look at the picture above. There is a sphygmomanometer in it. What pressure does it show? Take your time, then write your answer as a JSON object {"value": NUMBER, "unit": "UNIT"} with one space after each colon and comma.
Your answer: {"value": 72, "unit": "mmHg"}
